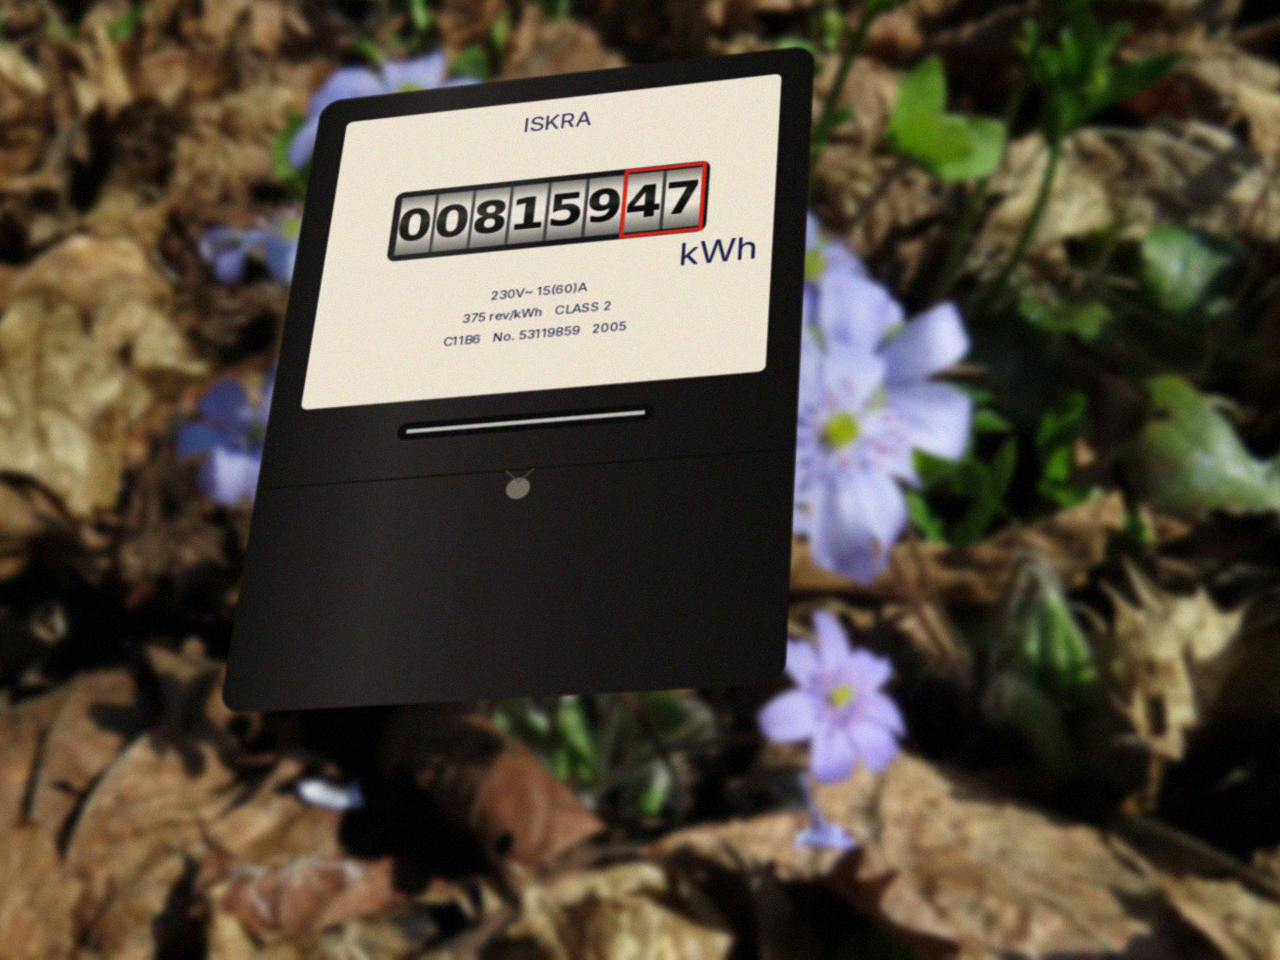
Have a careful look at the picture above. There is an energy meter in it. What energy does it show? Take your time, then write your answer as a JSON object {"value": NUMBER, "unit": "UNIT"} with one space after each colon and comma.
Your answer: {"value": 8159.47, "unit": "kWh"}
